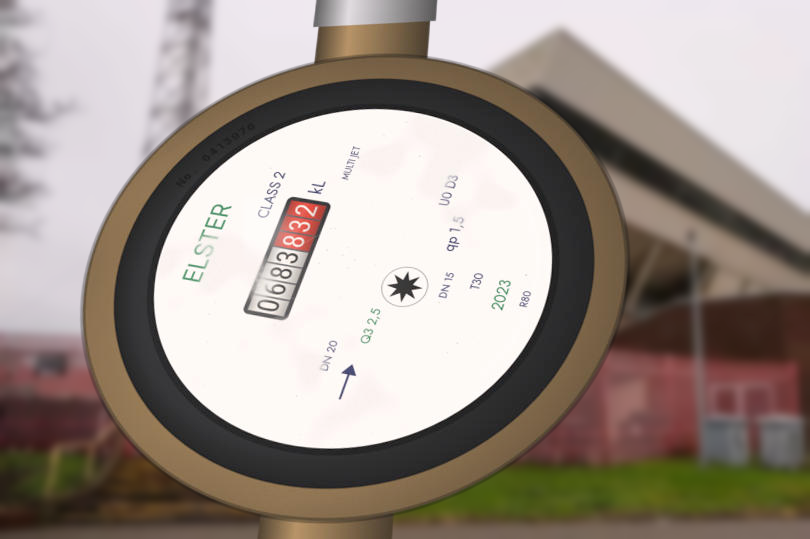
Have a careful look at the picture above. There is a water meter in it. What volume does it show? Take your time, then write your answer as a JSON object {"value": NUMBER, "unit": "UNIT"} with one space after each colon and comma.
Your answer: {"value": 683.832, "unit": "kL"}
